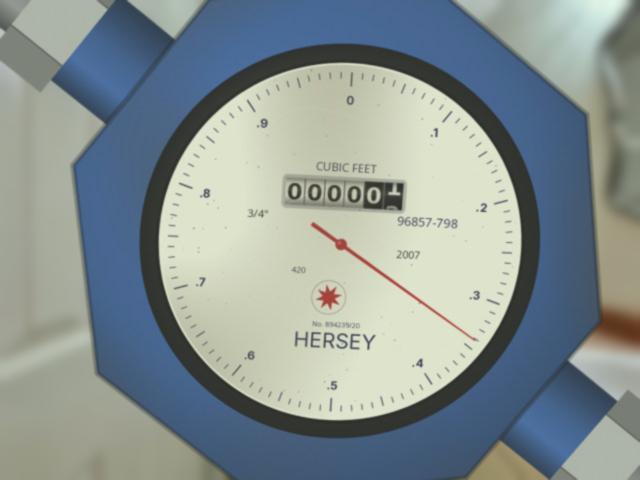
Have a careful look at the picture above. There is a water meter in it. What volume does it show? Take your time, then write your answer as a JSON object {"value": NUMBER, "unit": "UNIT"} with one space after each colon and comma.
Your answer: {"value": 1.34, "unit": "ft³"}
